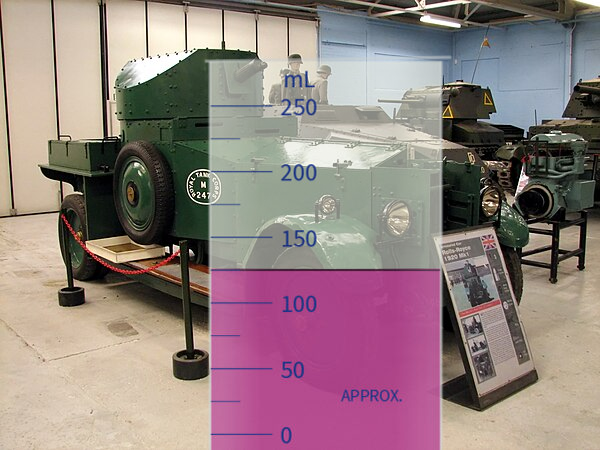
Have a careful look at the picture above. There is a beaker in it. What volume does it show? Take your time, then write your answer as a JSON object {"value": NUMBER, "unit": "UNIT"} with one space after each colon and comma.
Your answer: {"value": 125, "unit": "mL"}
